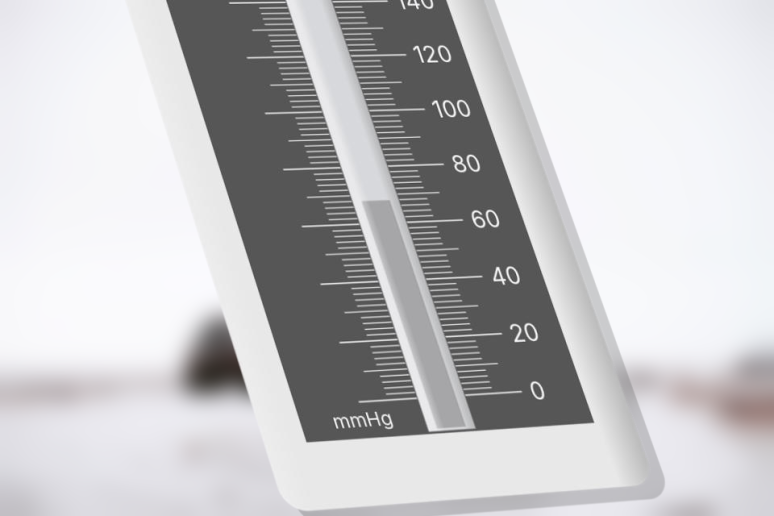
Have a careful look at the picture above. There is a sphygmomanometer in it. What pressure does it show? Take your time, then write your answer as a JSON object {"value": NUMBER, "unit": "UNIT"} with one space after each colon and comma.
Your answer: {"value": 68, "unit": "mmHg"}
